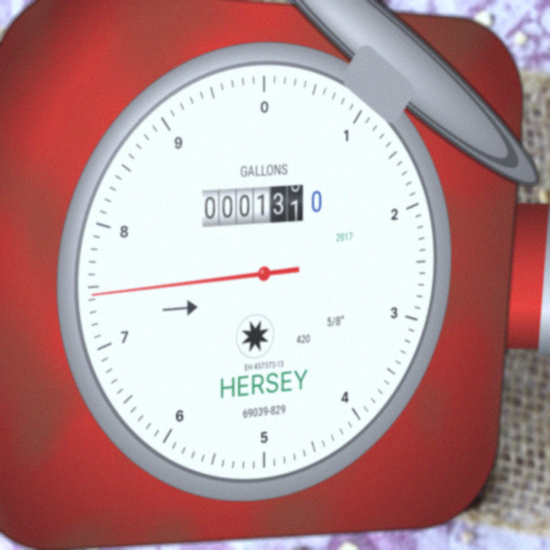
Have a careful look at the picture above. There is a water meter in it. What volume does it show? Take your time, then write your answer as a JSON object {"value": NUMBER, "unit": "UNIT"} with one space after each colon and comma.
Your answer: {"value": 1307.4, "unit": "gal"}
